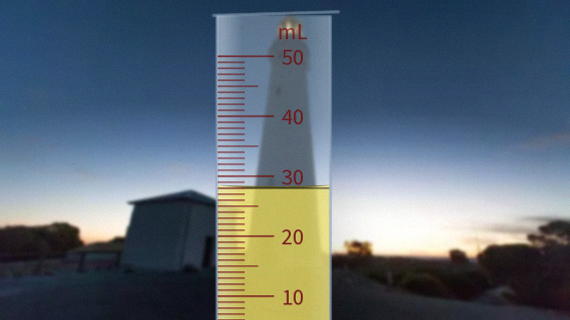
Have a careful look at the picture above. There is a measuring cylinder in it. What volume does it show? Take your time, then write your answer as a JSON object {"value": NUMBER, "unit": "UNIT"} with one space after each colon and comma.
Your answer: {"value": 28, "unit": "mL"}
